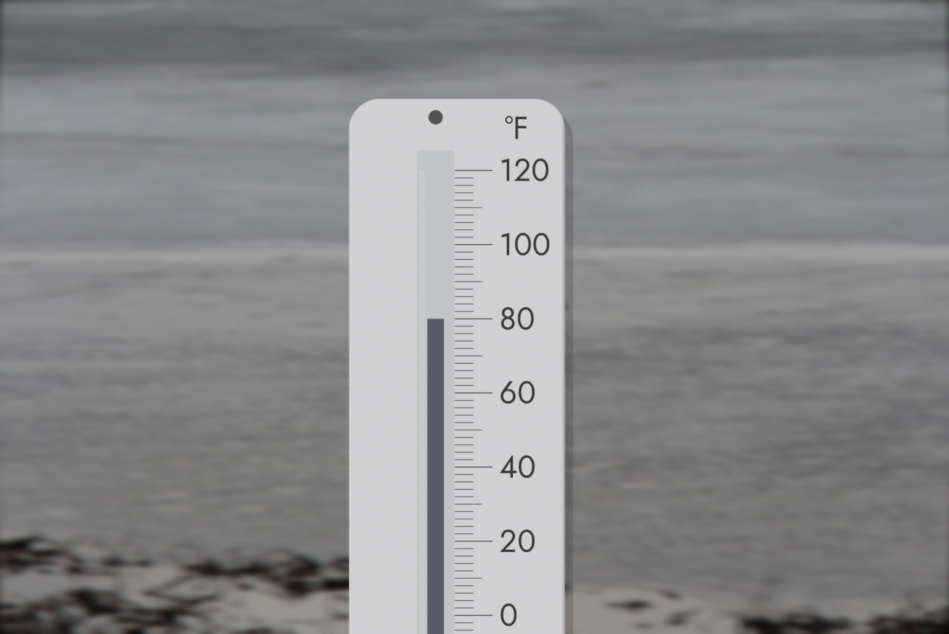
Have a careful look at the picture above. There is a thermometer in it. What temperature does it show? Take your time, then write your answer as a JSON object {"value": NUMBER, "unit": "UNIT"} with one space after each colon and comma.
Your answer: {"value": 80, "unit": "°F"}
